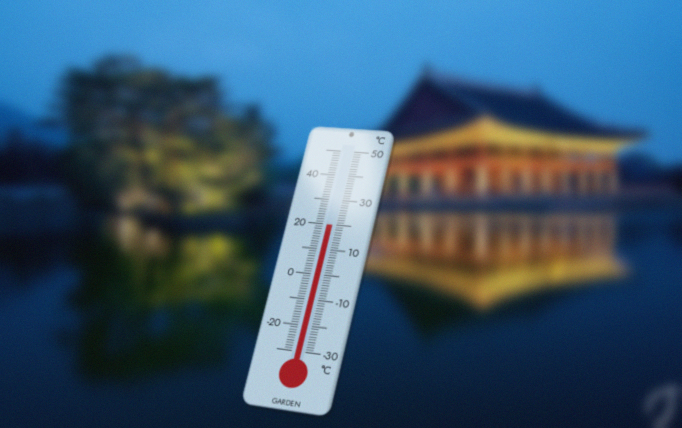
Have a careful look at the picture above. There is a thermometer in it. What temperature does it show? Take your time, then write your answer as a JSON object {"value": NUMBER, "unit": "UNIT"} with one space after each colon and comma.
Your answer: {"value": 20, "unit": "°C"}
